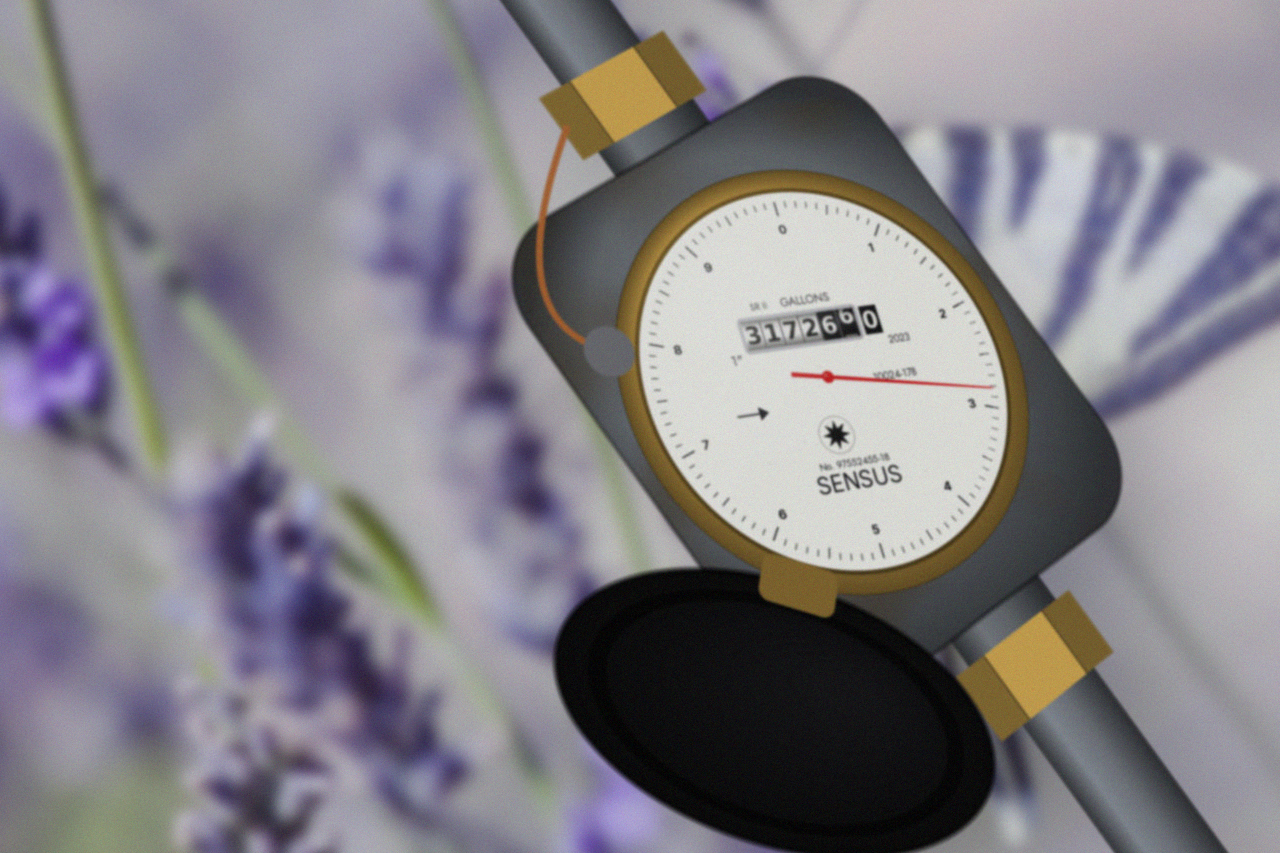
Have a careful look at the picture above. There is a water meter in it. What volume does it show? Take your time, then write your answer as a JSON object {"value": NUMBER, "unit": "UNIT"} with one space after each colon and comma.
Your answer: {"value": 3172662.8, "unit": "gal"}
